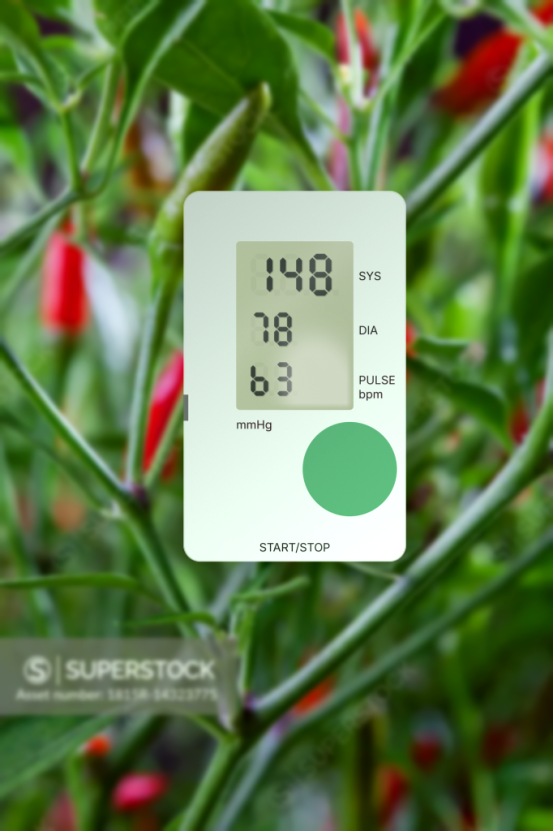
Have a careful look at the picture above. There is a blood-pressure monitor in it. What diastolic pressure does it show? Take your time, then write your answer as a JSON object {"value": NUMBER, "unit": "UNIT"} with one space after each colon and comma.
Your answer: {"value": 78, "unit": "mmHg"}
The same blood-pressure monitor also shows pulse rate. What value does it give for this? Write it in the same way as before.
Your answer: {"value": 63, "unit": "bpm"}
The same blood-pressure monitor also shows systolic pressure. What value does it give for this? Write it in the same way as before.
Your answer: {"value": 148, "unit": "mmHg"}
